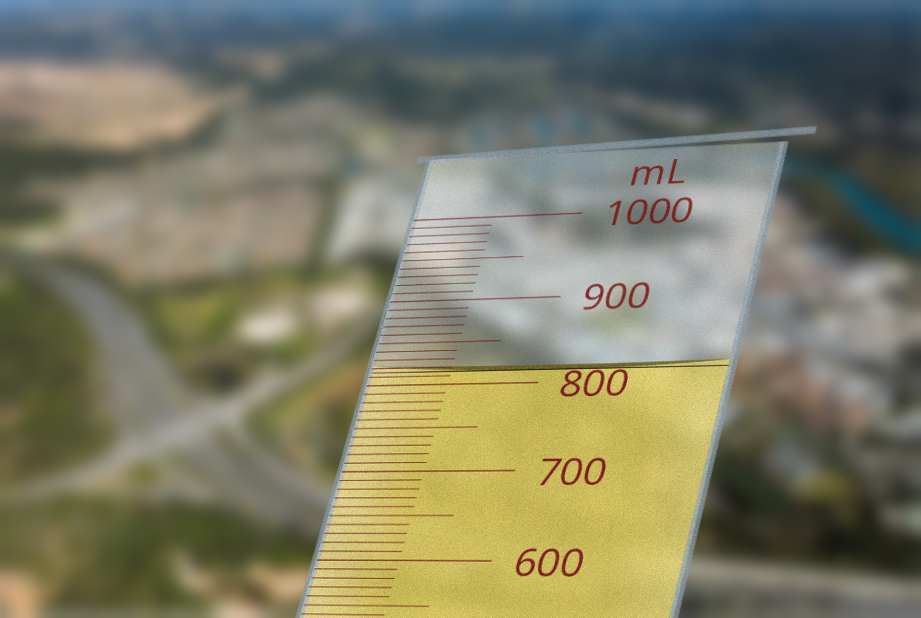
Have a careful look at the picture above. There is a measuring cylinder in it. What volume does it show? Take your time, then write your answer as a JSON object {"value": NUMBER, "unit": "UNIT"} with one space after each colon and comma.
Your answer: {"value": 815, "unit": "mL"}
